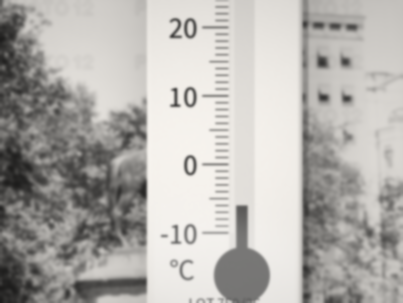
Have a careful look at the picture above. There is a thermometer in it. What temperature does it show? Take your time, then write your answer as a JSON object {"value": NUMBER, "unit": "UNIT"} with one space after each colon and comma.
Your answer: {"value": -6, "unit": "°C"}
